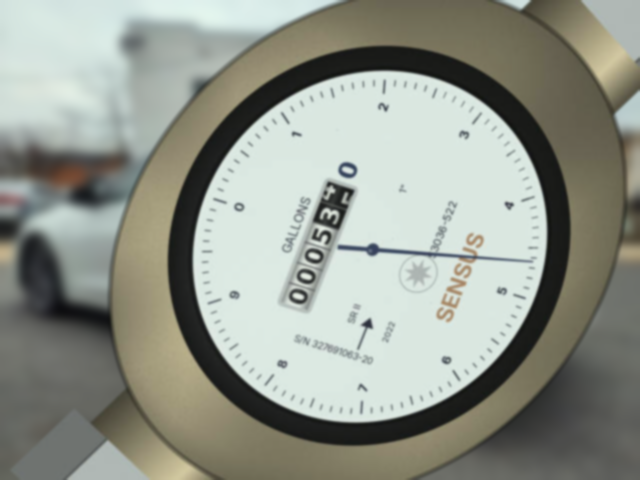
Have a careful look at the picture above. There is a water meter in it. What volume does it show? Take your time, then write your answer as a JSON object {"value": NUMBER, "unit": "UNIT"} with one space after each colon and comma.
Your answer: {"value": 5344.6, "unit": "gal"}
